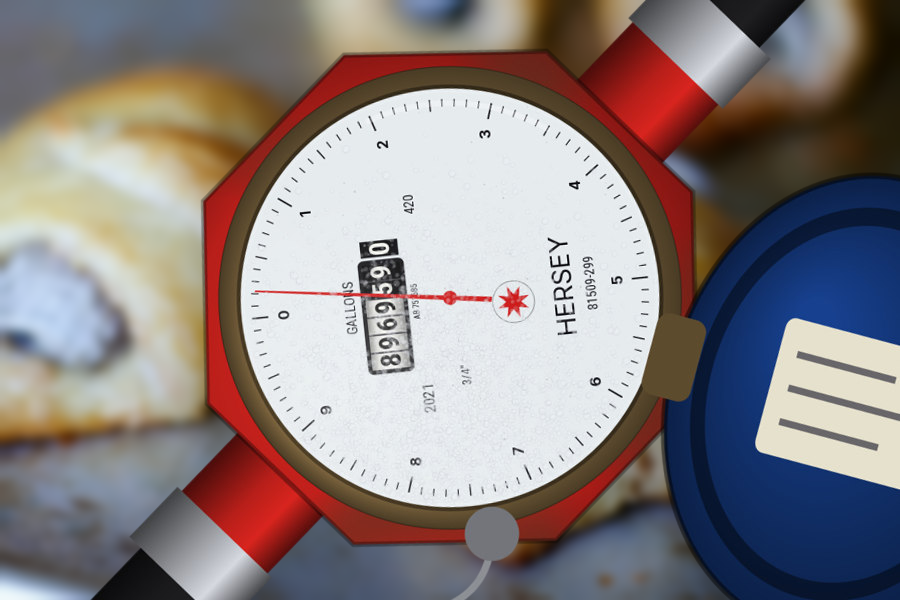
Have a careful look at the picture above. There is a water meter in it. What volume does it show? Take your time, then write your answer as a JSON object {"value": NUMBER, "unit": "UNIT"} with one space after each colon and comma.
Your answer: {"value": 8969590.2, "unit": "gal"}
